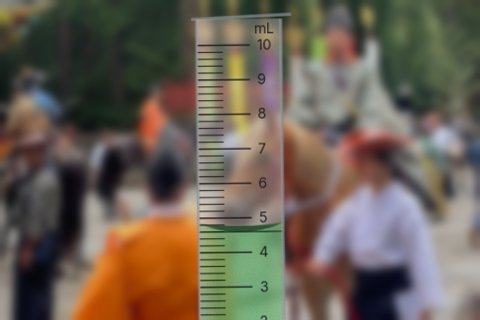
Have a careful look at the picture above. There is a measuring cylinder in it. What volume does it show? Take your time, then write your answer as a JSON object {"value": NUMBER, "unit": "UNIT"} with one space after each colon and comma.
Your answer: {"value": 4.6, "unit": "mL"}
